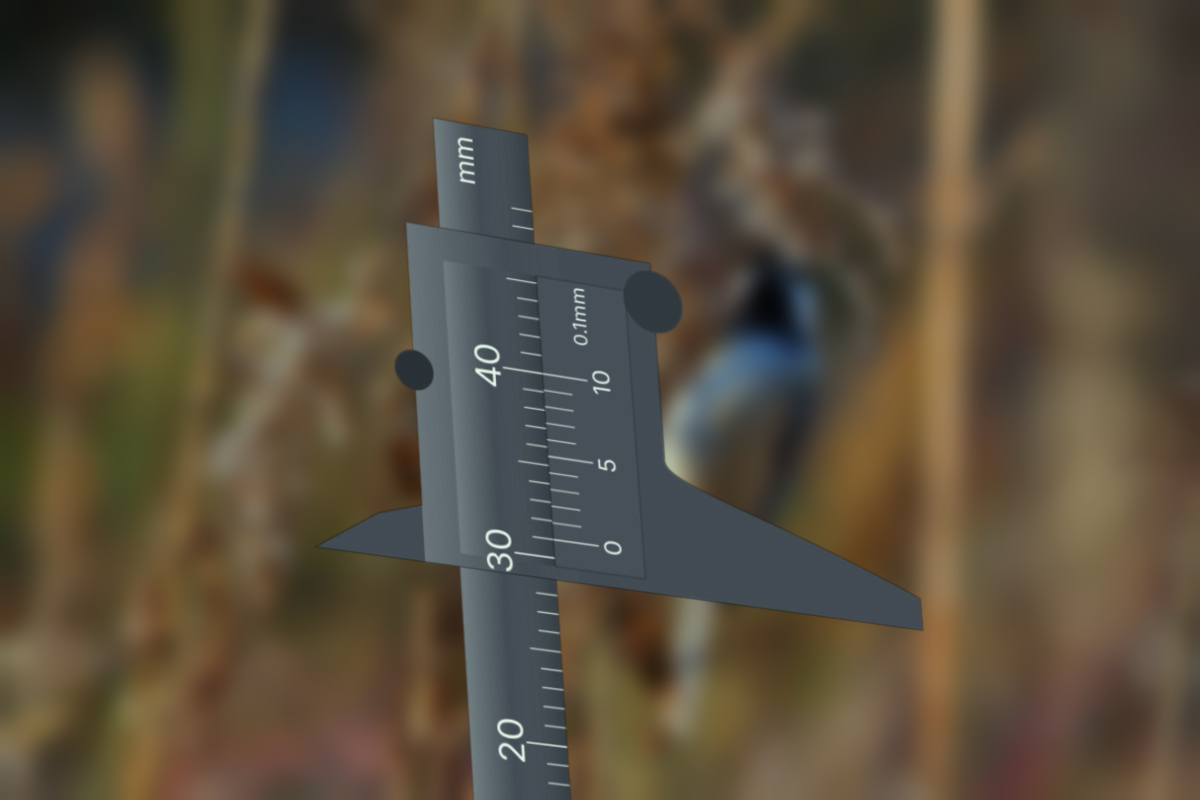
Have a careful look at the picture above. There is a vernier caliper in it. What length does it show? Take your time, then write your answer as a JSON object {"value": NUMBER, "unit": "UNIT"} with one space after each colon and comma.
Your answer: {"value": 31.0, "unit": "mm"}
